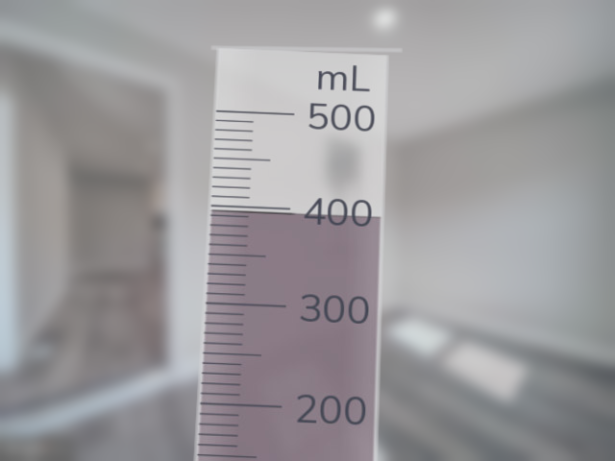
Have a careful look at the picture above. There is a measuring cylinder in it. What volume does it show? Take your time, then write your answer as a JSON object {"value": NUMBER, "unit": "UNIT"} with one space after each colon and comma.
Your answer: {"value": 395, "unit": "mL"}
